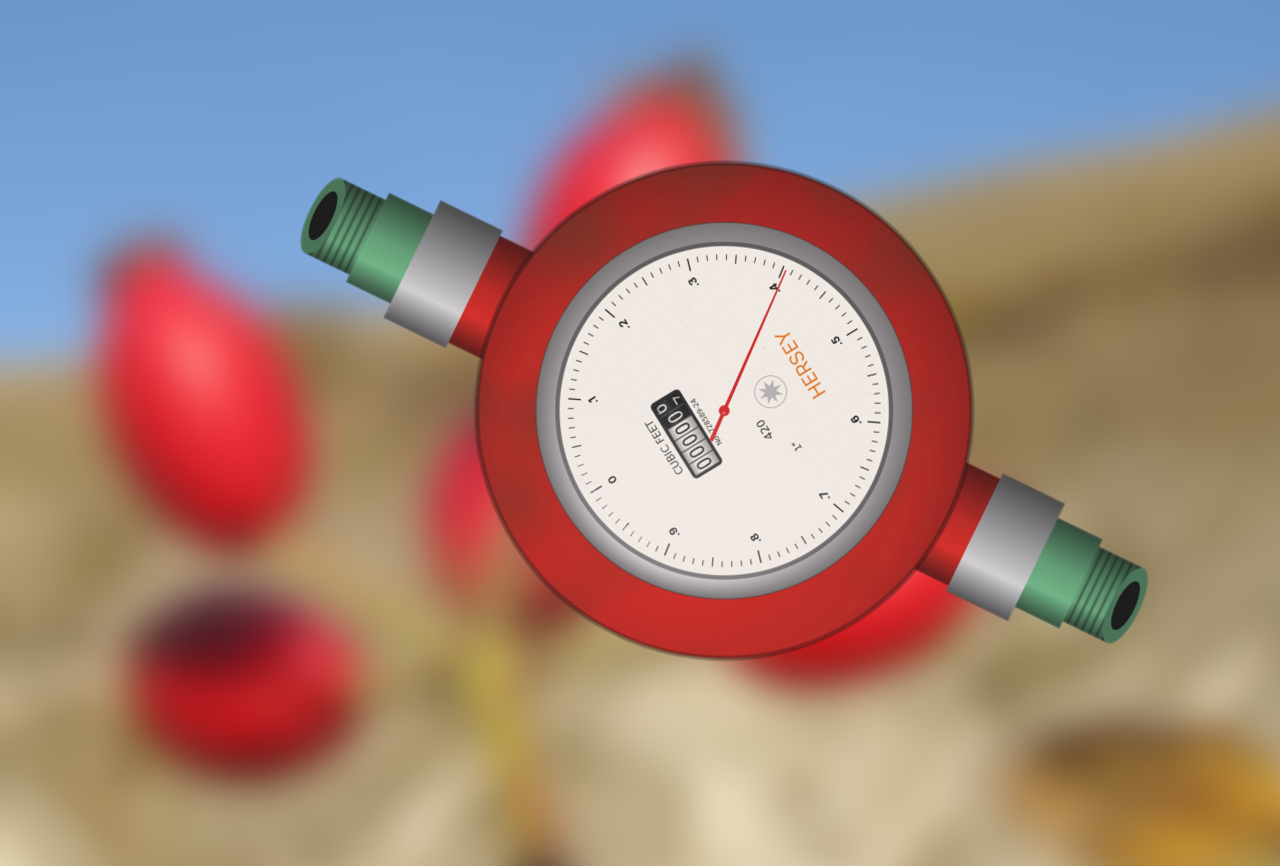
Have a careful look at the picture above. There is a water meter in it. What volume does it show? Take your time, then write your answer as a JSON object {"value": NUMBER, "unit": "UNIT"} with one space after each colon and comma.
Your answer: {"value": 6.40, "unit": "ft³"}
